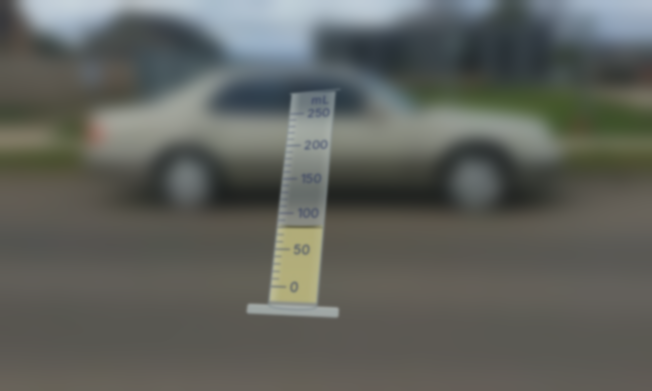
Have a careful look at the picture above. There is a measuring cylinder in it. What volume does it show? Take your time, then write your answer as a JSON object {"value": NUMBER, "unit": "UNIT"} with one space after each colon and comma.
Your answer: {"value": 80, "unit": "mL"}
